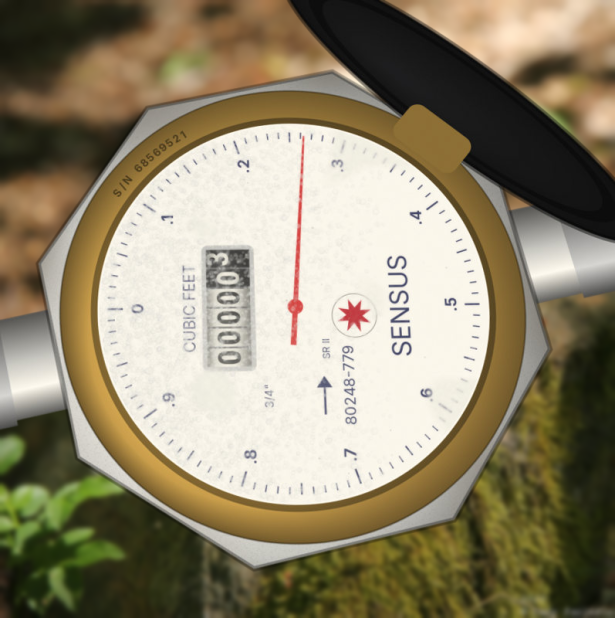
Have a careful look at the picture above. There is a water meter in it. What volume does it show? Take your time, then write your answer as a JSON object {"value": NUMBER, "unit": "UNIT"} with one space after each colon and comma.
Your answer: {"value": 3.26, "unit": "ft³"}
